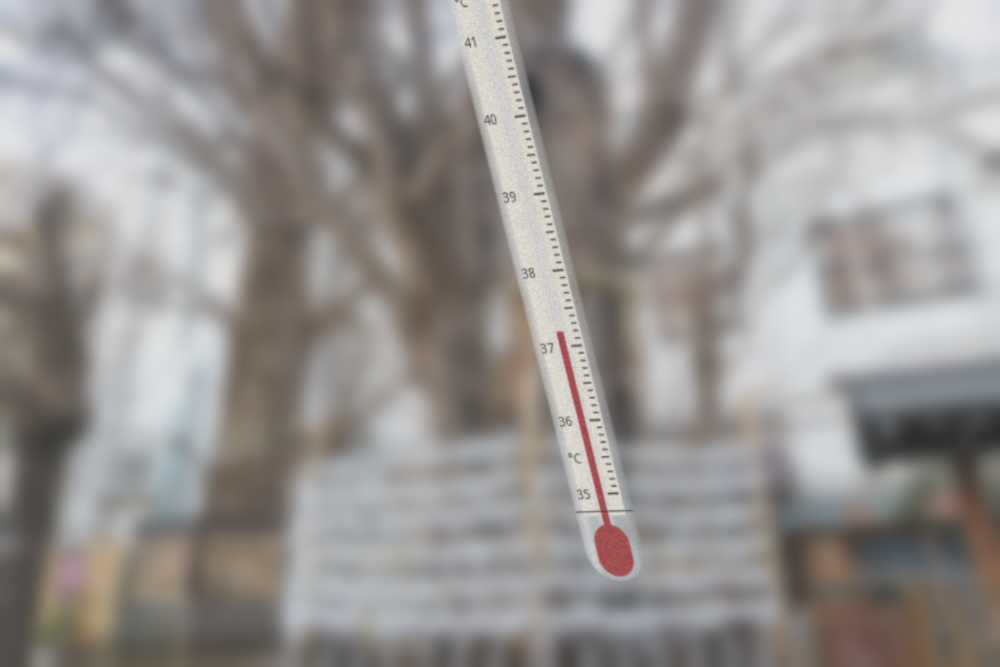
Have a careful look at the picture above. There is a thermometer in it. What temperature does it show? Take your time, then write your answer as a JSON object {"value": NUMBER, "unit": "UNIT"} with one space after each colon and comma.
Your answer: {"value": 37.2, "unit": "°C"}
